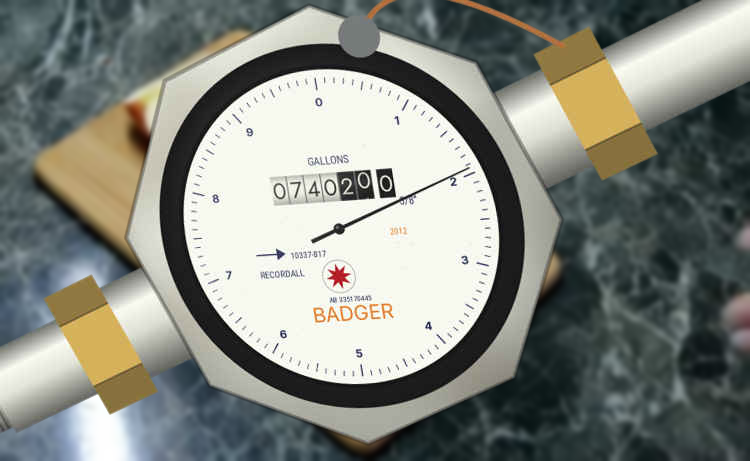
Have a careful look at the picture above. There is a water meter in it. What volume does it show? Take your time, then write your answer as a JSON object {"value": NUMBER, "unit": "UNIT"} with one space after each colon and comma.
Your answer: {"value": 740201.9, "unit": "gal"}
